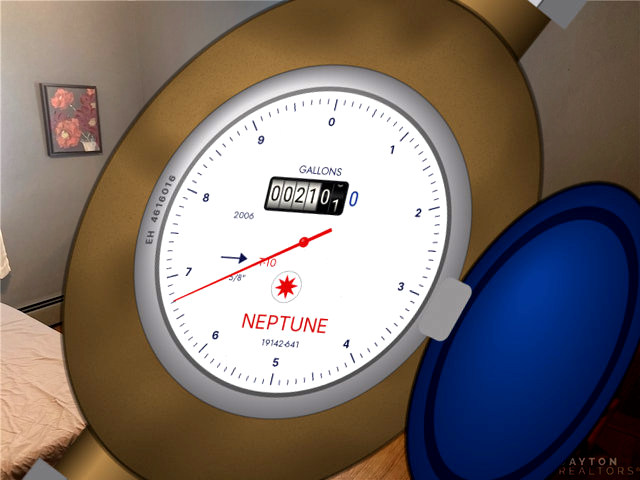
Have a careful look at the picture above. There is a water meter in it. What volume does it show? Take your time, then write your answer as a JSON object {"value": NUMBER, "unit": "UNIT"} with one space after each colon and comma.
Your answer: {"value": 21006.7, "unit": "gal"}
